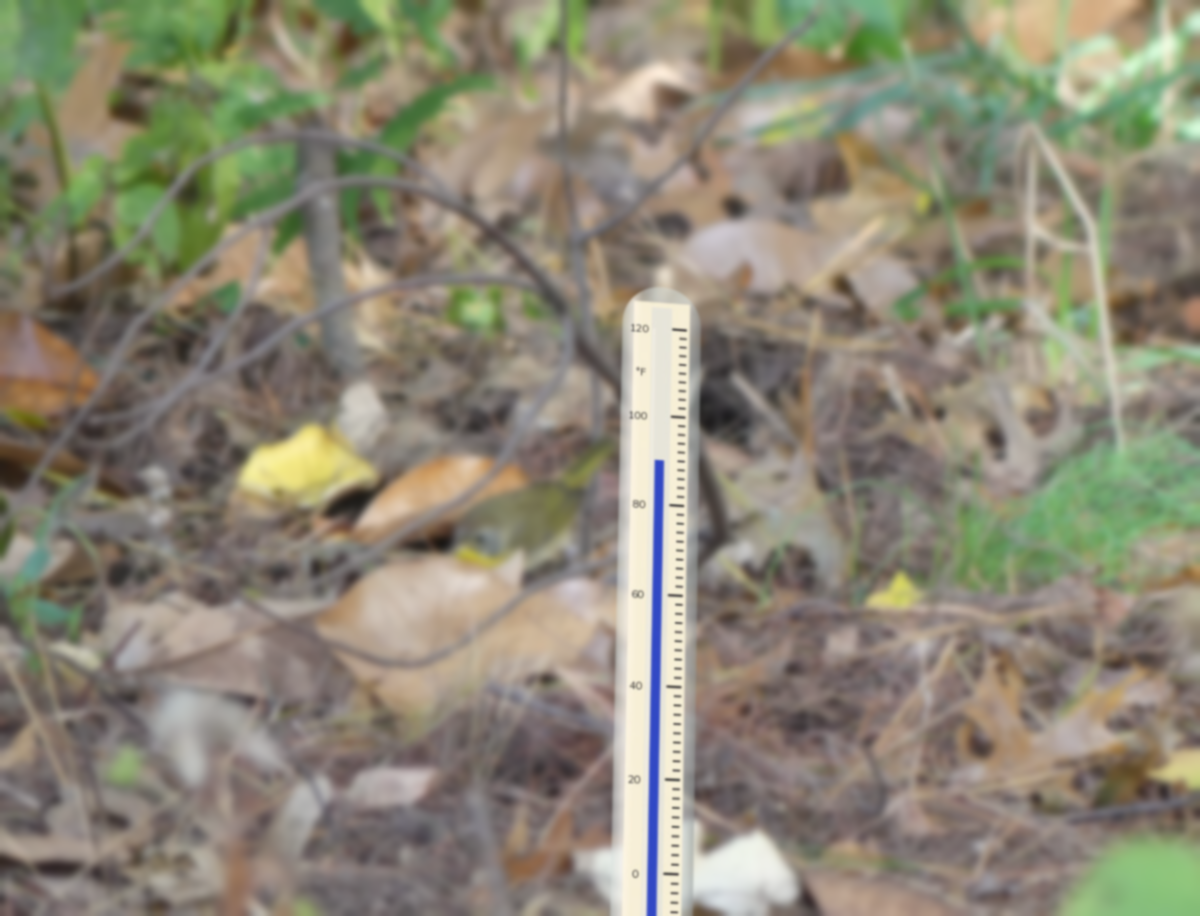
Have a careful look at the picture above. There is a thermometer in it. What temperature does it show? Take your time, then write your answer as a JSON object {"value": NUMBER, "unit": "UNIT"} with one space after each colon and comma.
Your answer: {"value": 90, "unit": "°F"}
